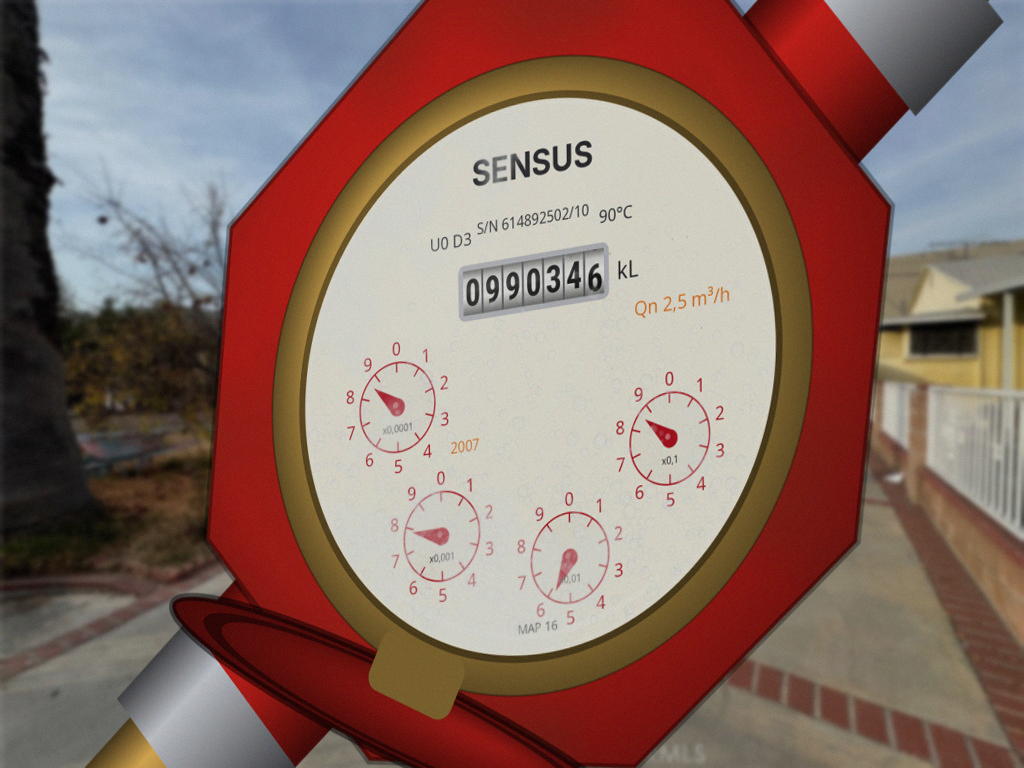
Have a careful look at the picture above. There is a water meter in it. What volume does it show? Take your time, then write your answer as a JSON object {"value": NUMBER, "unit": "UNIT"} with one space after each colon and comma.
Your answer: {"value": 990345.8578, "unit": "kL"}
